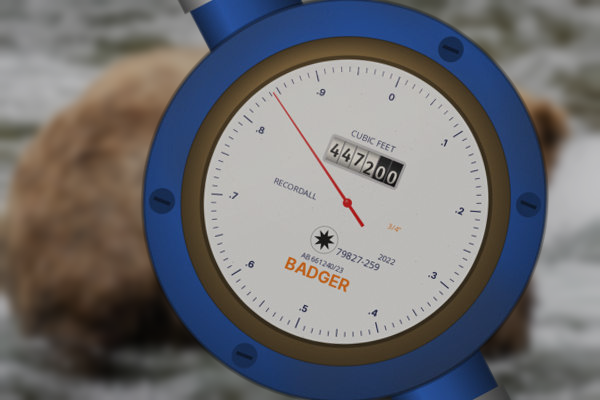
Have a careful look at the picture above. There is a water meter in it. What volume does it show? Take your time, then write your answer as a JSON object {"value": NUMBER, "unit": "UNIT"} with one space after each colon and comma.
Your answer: {"value": 447199.84, "unit": "ft³"}
